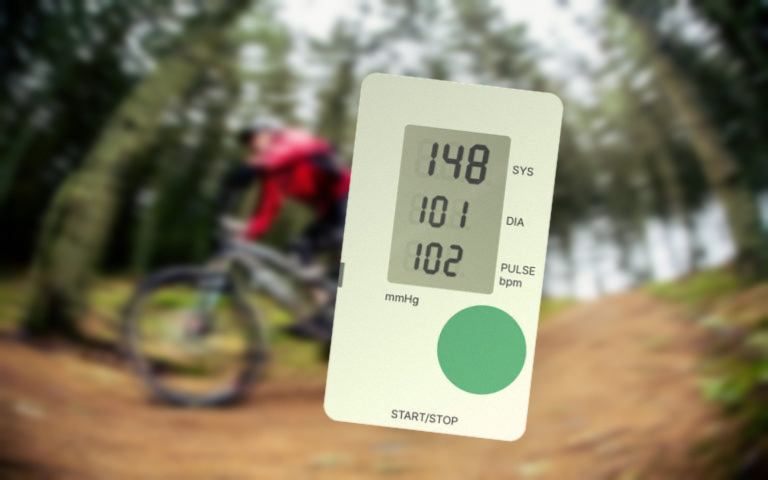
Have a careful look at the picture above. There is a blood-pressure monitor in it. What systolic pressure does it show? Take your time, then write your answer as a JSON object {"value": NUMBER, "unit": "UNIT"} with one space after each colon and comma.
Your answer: {"value": 148, "unit": "mmHg"}
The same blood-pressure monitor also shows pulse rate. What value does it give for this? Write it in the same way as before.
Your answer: {"value": 102, "unit": "bpm"}
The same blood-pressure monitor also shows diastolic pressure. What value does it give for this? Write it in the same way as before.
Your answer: {"value": 101, "unit": "mmHg"}
